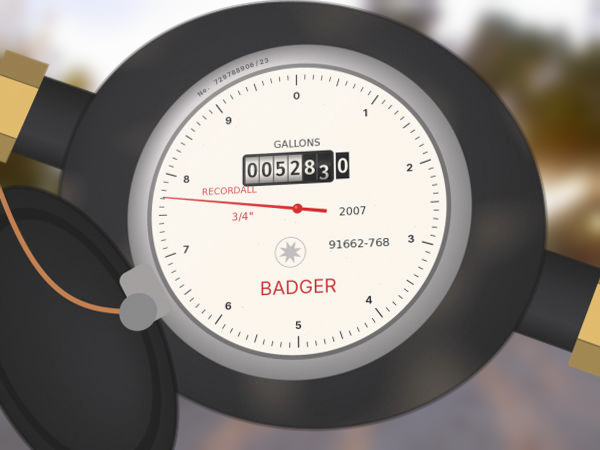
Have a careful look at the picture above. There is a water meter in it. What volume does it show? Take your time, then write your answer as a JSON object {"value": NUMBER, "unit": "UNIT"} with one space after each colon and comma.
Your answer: {"value": 52827.7, "unit": "gal"}
